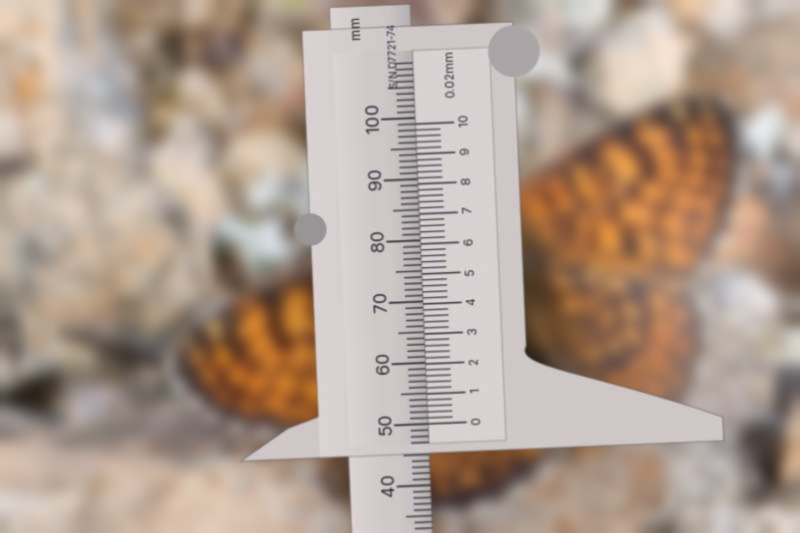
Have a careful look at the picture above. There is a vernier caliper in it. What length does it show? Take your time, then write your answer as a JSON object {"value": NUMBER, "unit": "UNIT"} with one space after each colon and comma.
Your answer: {"value": 50.0, "unit": "mm"}
